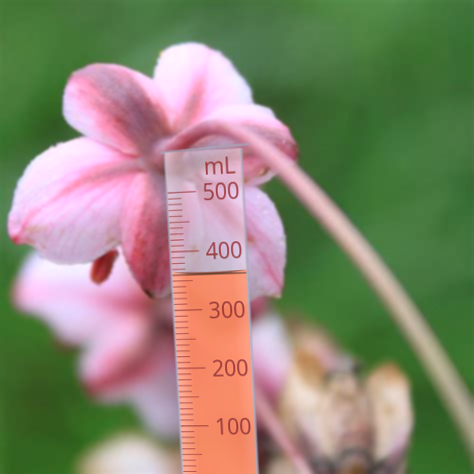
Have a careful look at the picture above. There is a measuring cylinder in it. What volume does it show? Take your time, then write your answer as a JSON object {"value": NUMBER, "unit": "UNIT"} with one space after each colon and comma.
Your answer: {"value": 360, "unit": "mL"}
